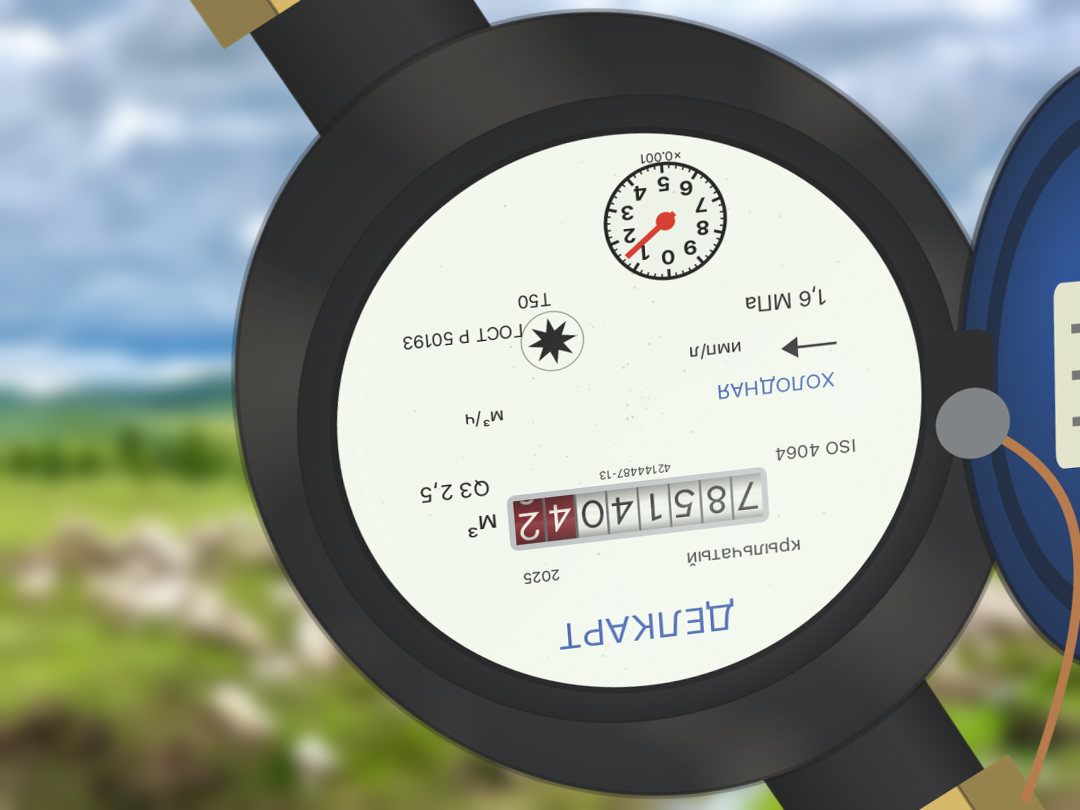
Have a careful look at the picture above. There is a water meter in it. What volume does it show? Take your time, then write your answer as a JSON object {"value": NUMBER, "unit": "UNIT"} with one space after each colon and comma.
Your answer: {"value": 785140.421, "unit": "m³"}
